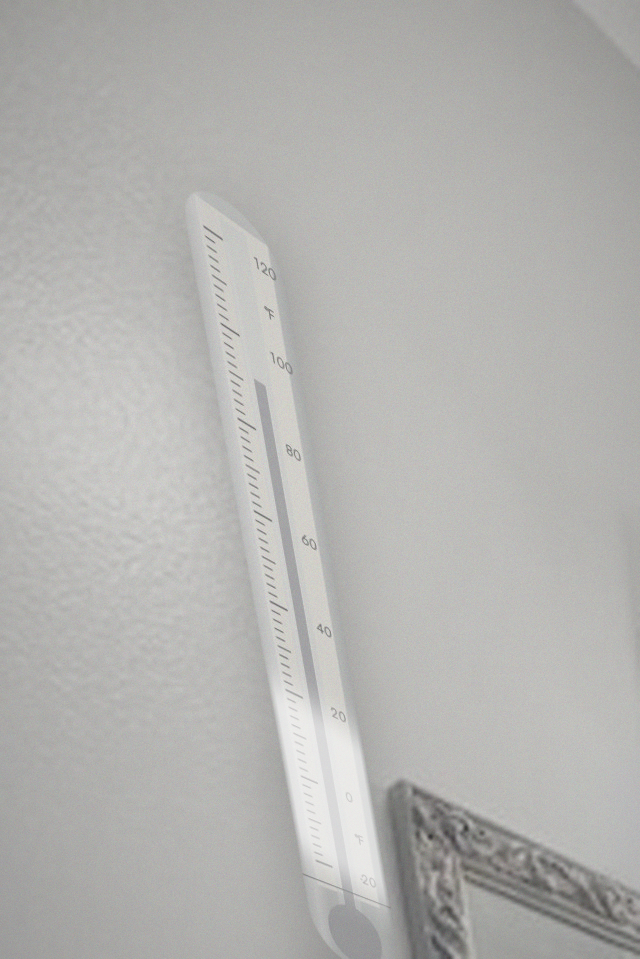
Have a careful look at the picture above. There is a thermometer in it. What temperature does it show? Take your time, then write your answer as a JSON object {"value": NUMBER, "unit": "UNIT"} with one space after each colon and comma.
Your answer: {"value": 92, "unit": "°F"}
